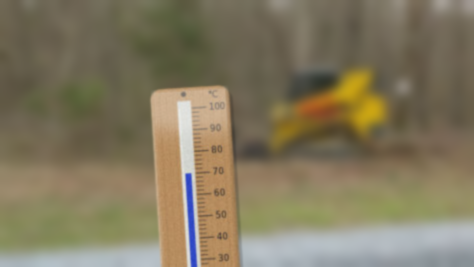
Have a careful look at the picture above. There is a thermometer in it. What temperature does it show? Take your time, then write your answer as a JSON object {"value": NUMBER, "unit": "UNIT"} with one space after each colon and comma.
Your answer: {"value": 70, "unit": "°C"}
